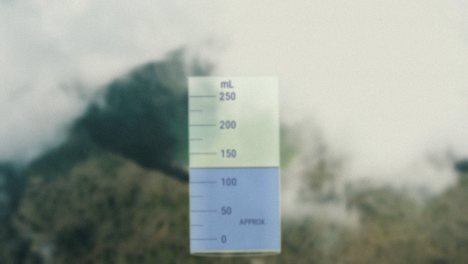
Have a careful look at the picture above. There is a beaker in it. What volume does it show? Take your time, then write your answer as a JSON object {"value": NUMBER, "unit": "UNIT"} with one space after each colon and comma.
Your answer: {"value": 125, "unit": "mL"}
